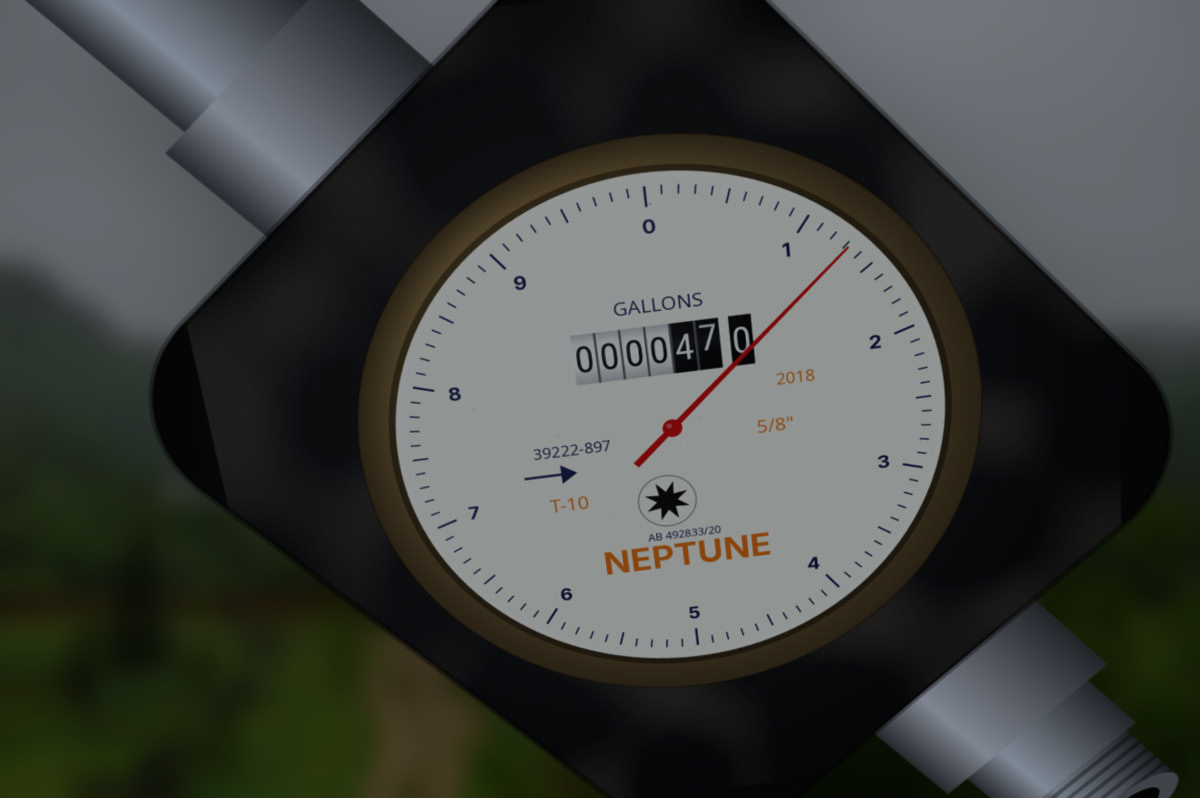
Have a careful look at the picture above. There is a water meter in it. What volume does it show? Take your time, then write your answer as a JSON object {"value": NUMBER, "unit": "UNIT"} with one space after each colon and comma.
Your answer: {"value": 471.3, "unit": "gal"}
